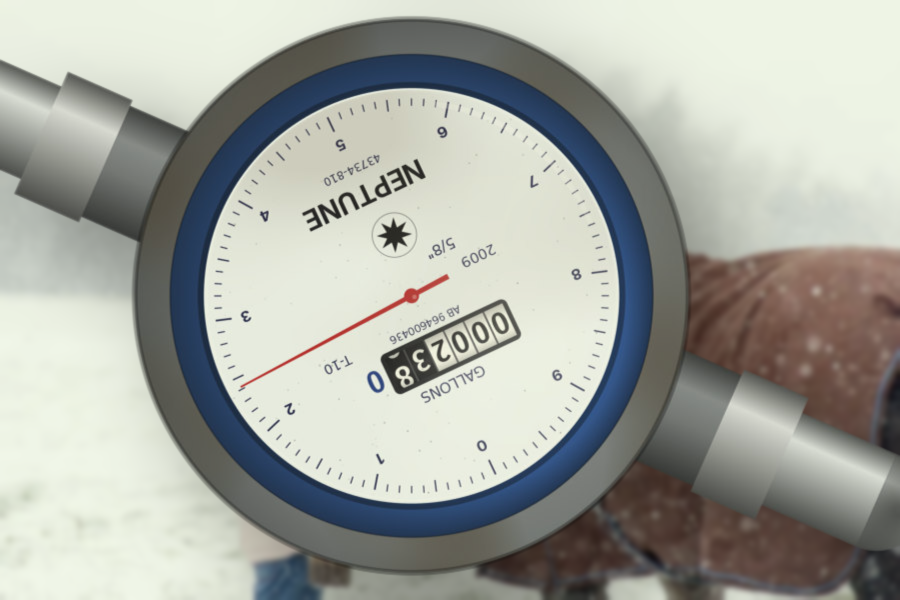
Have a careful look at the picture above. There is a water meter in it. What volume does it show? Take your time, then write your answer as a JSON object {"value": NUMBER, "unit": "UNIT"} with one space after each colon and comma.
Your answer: {"value": 2382.4, "unit": "gal"}
